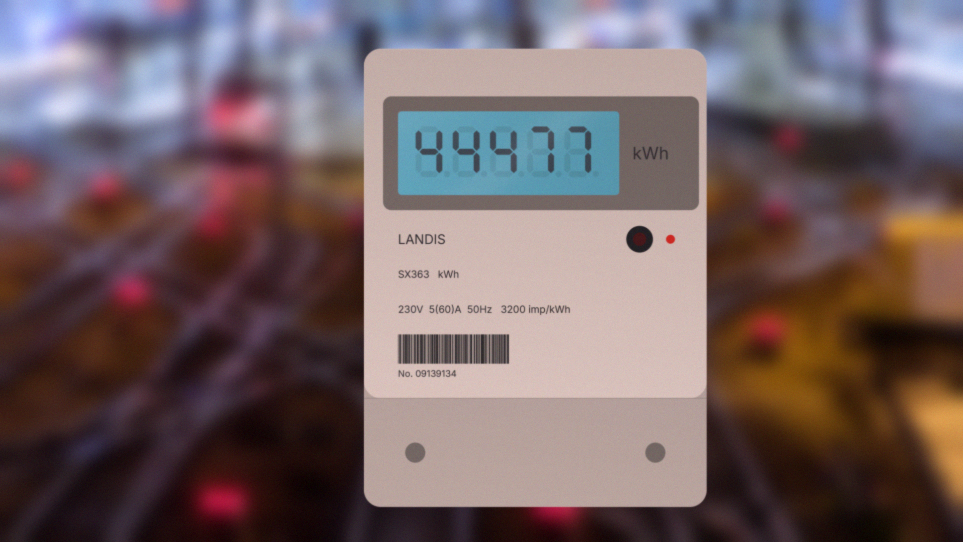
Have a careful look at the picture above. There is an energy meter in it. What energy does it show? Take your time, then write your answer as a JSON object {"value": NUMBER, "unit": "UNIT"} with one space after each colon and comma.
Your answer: {"value": 44477, "unit": "kWh"}
